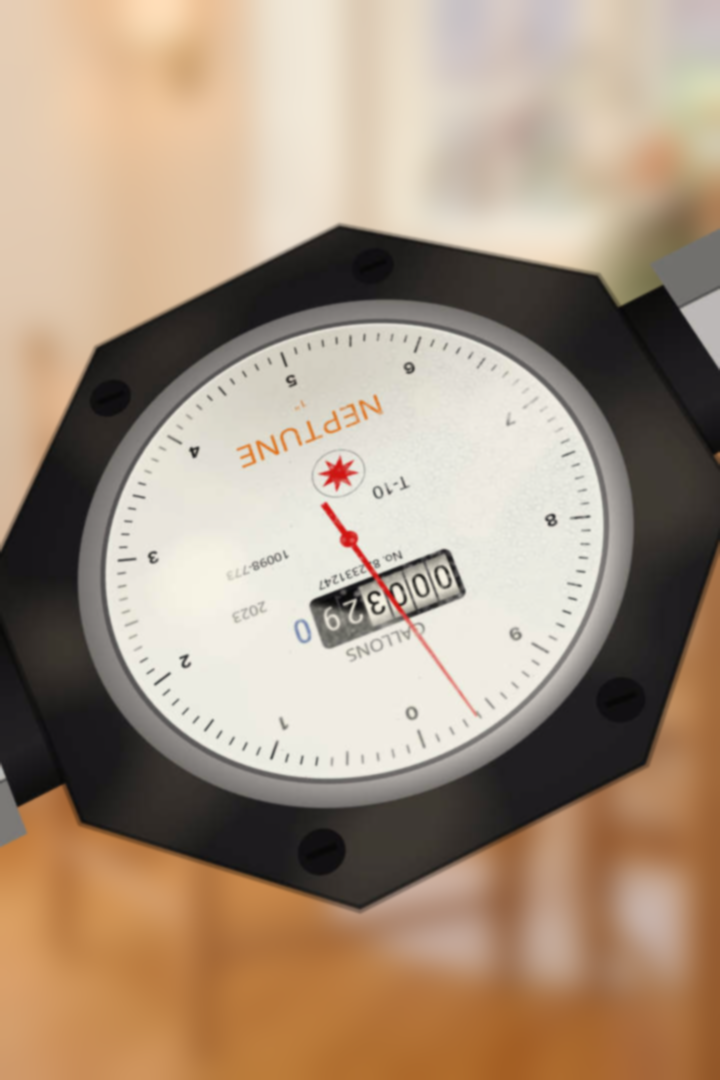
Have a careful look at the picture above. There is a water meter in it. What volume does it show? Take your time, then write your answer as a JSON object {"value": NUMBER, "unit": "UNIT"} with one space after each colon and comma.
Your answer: {"value": 3289.6, "unit": "gal"}
